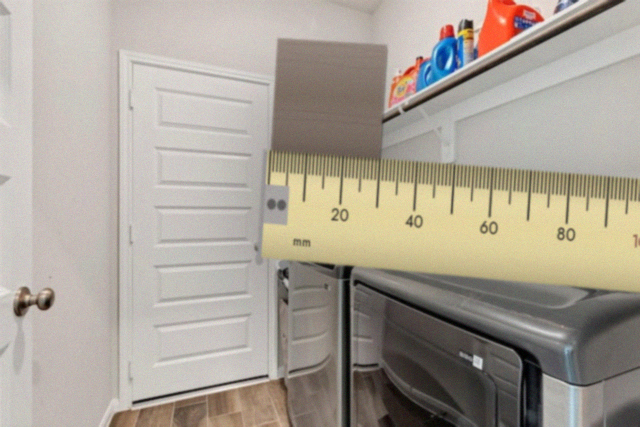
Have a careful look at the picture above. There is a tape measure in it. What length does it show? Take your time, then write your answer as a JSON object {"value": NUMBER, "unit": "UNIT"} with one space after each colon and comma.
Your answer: {"value": 30, "unit": "mm"}
